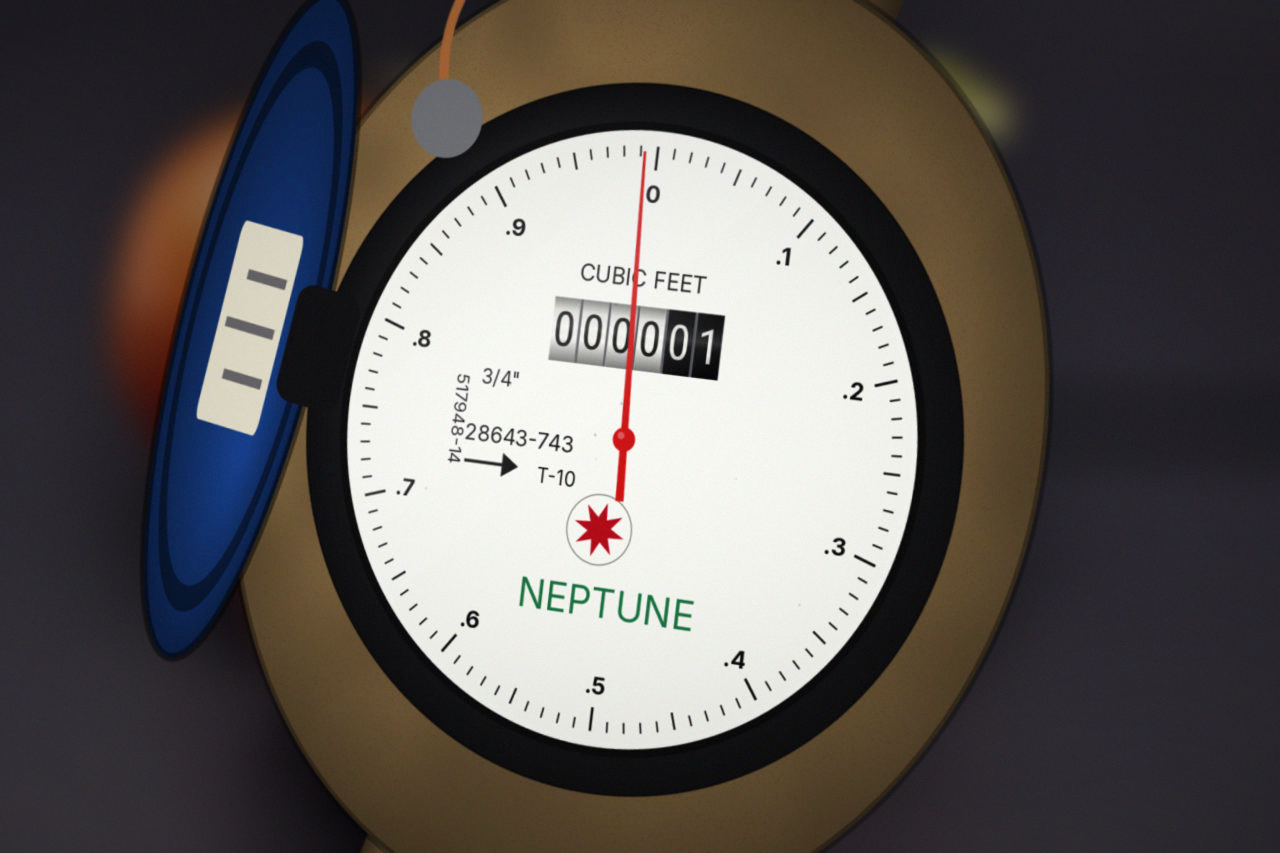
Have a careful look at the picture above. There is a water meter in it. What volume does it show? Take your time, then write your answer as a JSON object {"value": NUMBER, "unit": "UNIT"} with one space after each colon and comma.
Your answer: {"value": 0.99, "unit": "ft³"}
